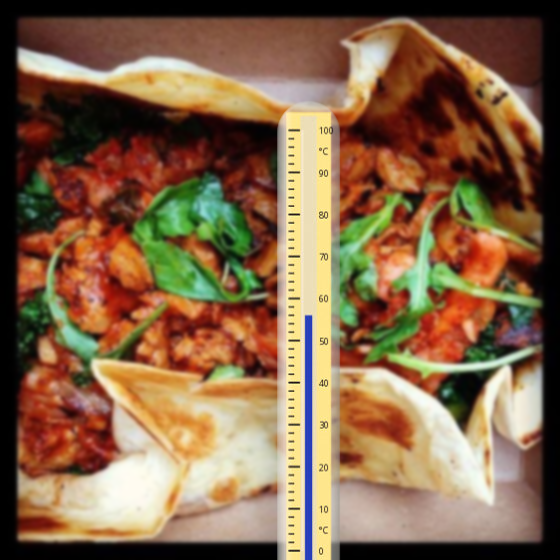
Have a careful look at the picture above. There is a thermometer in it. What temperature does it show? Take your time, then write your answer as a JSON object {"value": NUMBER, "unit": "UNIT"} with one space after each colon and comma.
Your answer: {"value": 56, "unit": "°C"}
